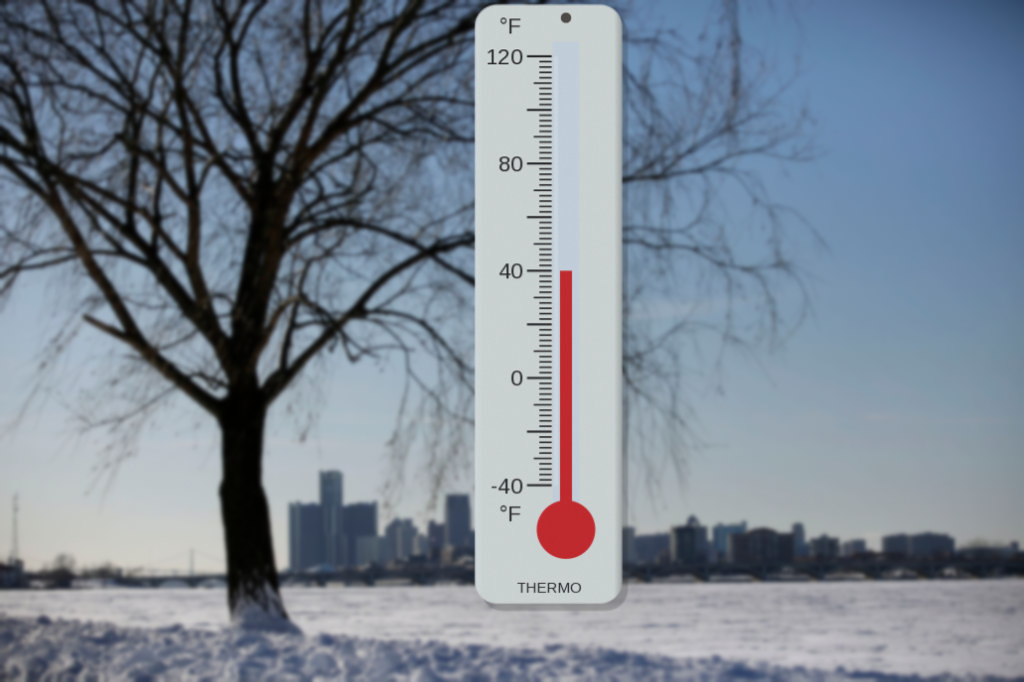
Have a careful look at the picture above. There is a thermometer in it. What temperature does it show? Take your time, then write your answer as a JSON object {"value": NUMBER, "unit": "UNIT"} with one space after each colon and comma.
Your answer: {"value": 40, "unit": "°F"}
